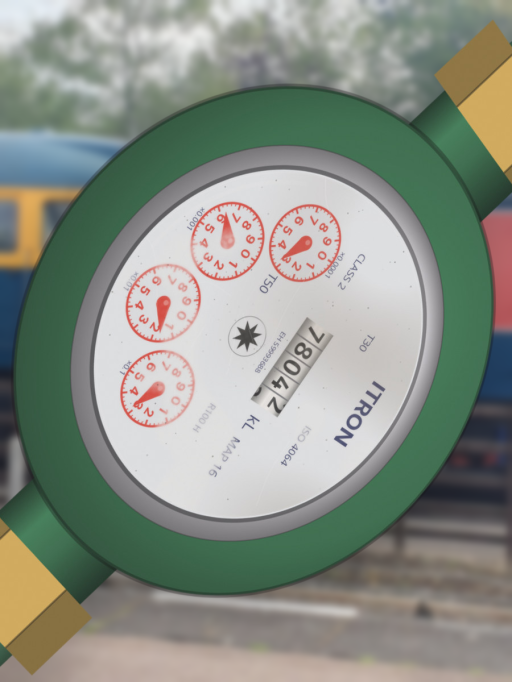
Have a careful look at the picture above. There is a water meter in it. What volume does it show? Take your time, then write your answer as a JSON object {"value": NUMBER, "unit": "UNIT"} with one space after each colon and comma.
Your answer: {"value": 78042.3163, "unit": "kL"}
